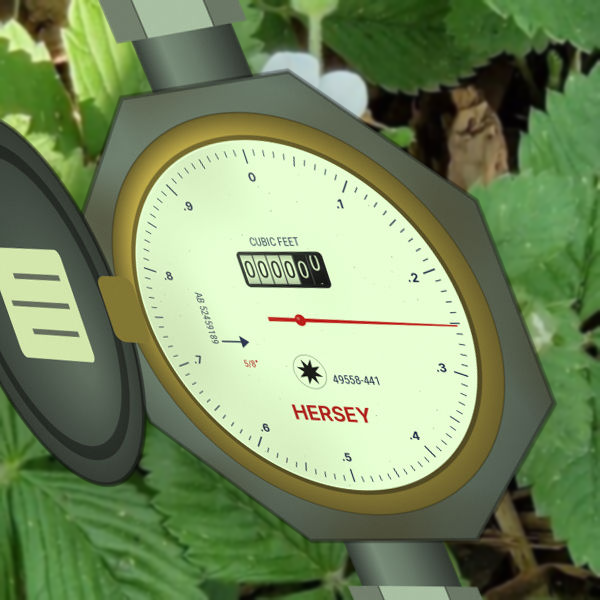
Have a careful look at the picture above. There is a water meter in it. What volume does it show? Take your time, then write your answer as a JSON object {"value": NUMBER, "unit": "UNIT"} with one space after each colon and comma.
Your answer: {"value": 0.25, "unit": "ft³"}
